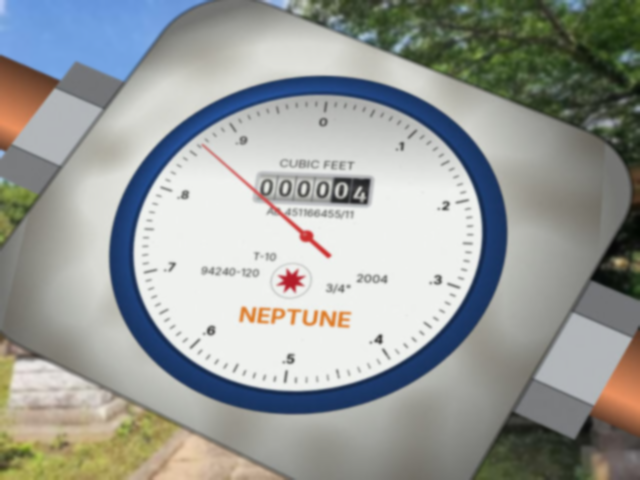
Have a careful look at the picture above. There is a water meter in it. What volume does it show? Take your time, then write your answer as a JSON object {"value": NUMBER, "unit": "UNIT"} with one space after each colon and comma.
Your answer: {"value": 3.86, "unit": "ft³"}
